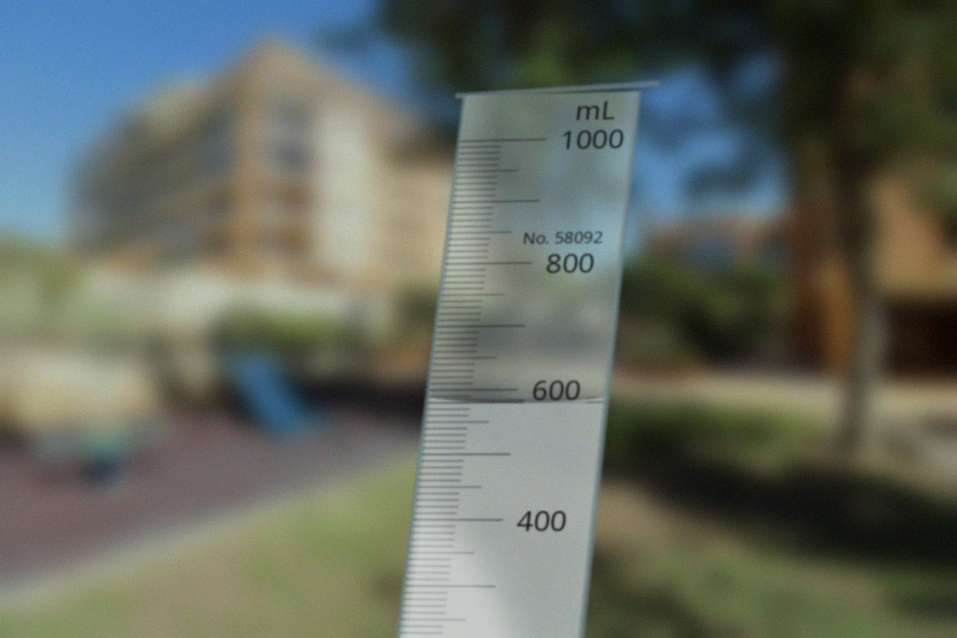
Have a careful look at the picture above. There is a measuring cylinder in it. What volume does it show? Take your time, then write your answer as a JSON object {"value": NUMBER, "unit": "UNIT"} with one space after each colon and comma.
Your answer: {"value": 580, "unit": "mL"}
